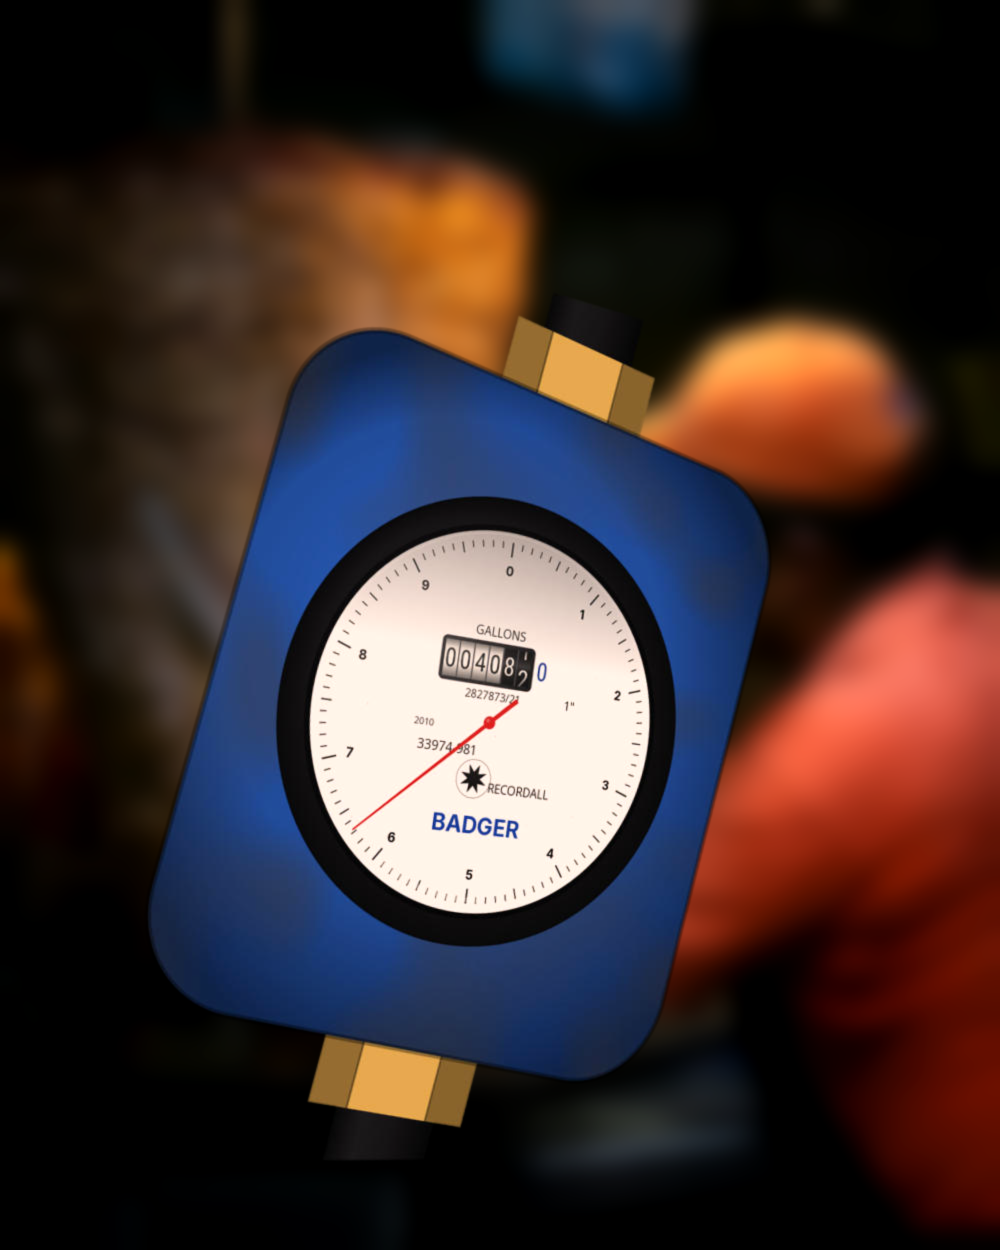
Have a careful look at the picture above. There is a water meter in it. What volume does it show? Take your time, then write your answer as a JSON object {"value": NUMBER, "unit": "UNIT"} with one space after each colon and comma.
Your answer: {"value": 40816.3, "unit": "gal"}
